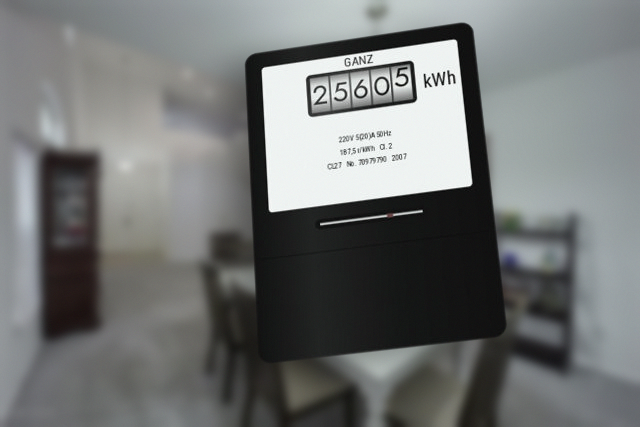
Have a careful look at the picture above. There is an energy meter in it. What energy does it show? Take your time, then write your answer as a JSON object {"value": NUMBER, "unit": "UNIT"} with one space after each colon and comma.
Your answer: {"value": 25605, "unit": "kWh"}
